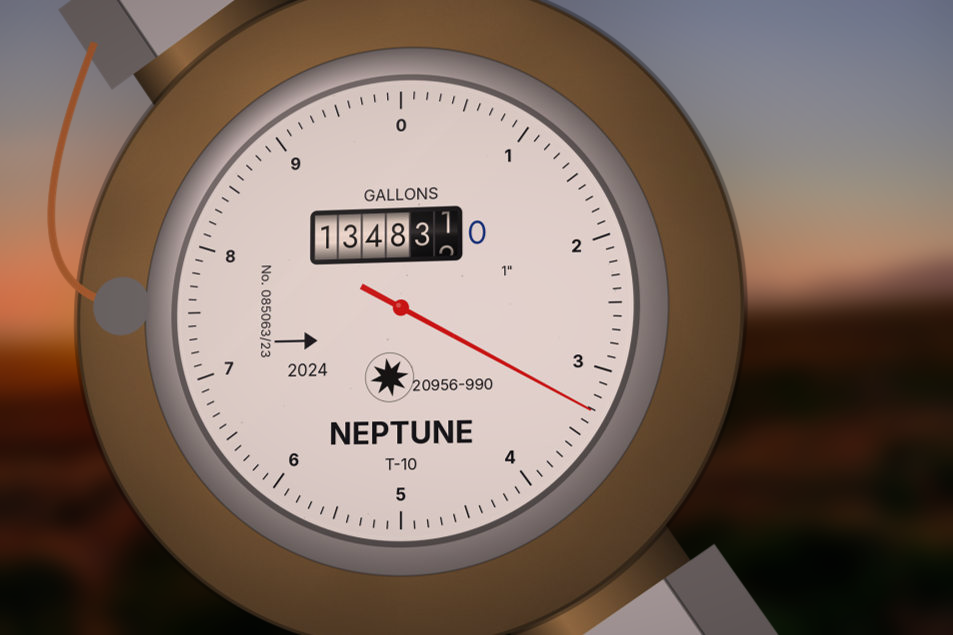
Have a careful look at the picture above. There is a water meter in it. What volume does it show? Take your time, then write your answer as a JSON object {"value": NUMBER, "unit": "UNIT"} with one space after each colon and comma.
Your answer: {"value": 1348313.3, "unit": "gal"}
